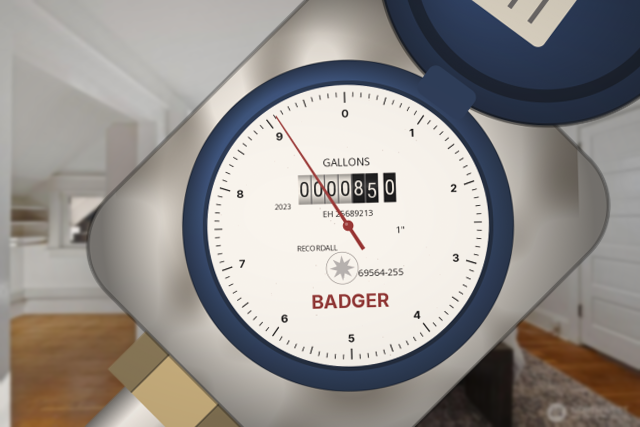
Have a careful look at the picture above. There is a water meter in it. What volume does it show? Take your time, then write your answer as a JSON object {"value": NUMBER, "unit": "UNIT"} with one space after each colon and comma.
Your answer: {"value": 849.1, "unit": "gal"}
